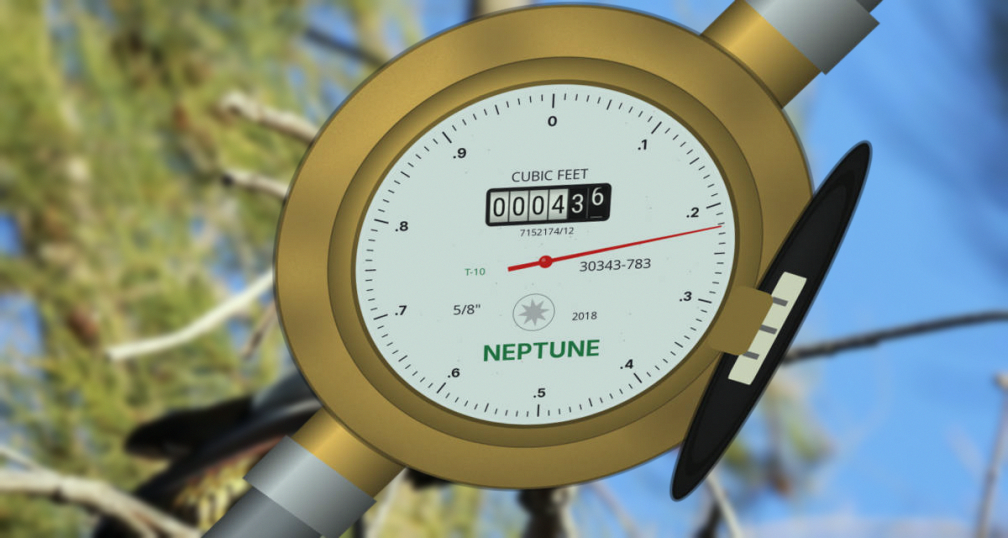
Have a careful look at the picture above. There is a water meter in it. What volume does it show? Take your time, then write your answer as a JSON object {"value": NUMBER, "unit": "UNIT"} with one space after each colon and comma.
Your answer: {"value": 436.22, "unit": "ft³"}
